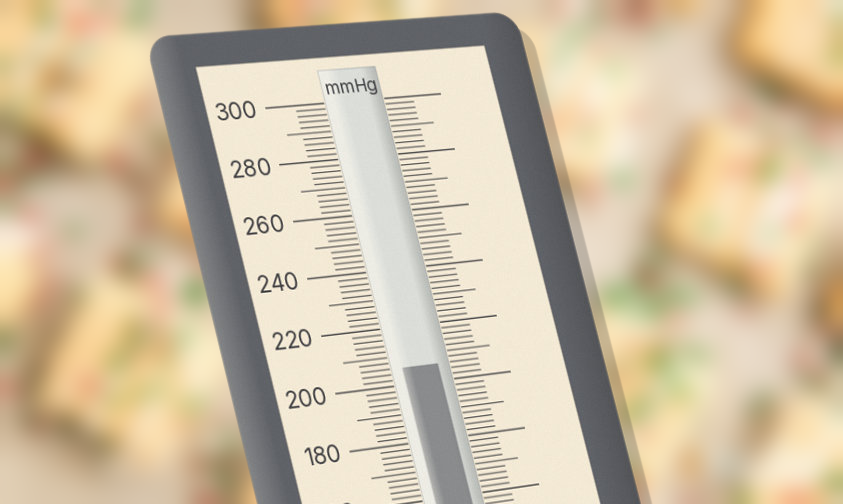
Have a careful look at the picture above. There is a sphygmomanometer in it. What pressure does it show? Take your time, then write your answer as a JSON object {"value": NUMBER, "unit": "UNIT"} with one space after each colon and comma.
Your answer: {"value": 206, "unit": "mmHg"}
